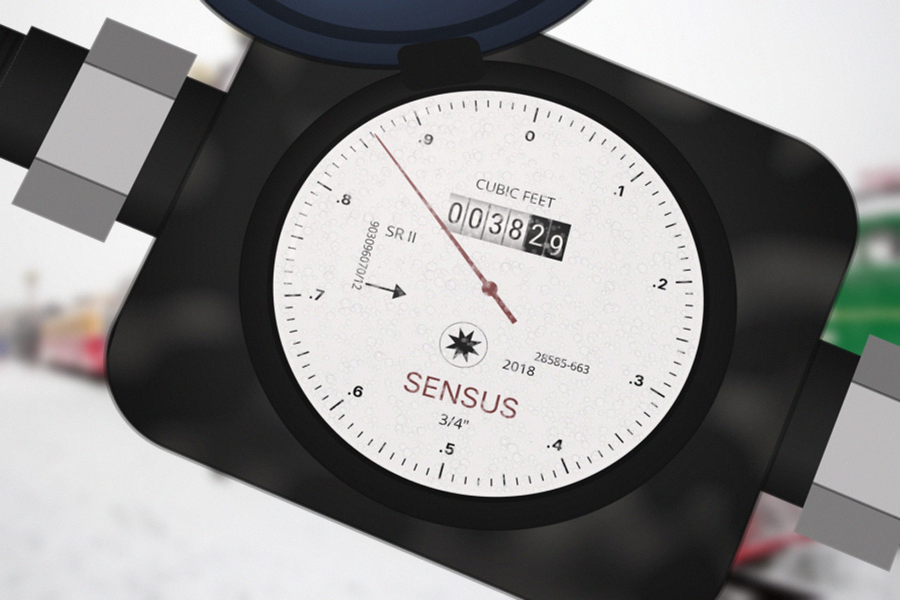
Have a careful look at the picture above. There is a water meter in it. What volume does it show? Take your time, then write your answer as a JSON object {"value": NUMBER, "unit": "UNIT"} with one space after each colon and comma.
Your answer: {"value": 3828.86, "unit": "ft³"}
